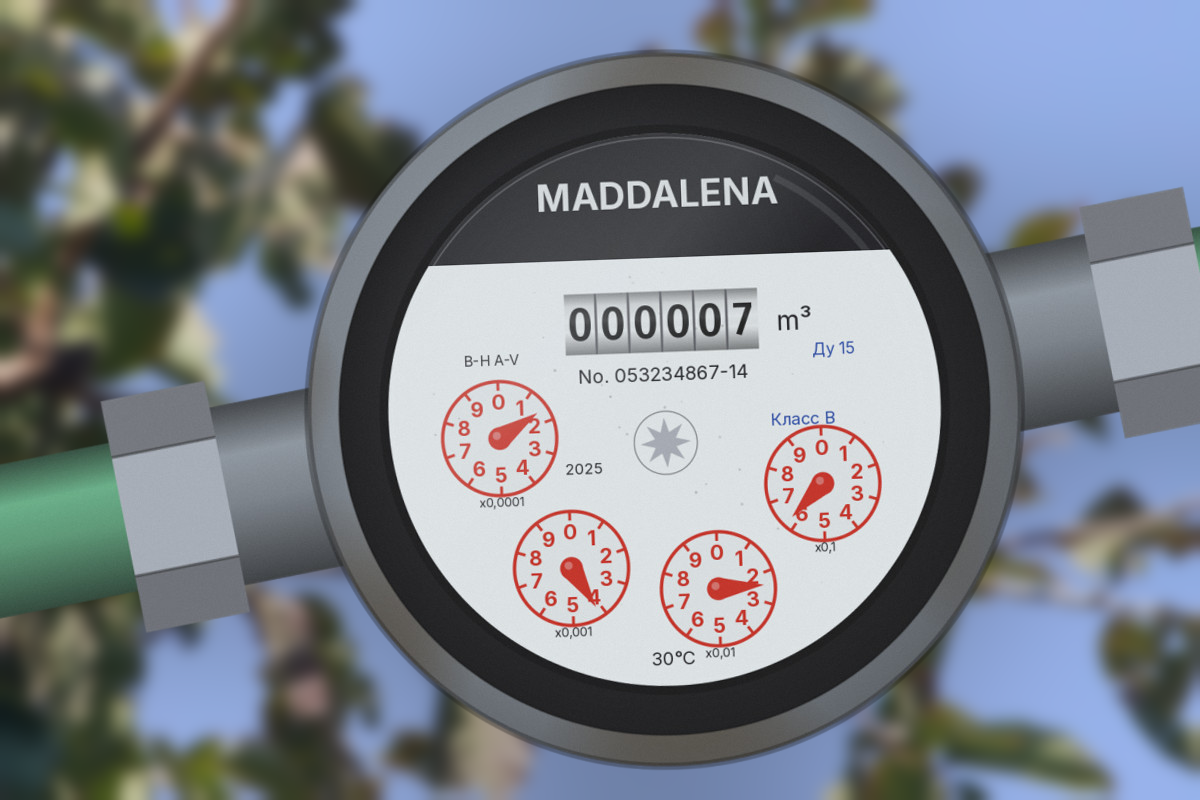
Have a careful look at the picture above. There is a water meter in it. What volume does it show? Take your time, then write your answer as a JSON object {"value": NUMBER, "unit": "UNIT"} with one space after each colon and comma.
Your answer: {"value": 7.6241, "unit": "m³"}
